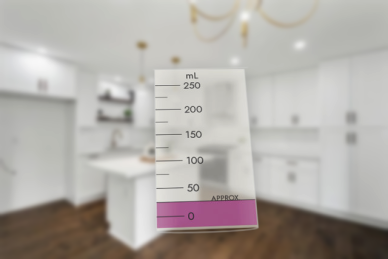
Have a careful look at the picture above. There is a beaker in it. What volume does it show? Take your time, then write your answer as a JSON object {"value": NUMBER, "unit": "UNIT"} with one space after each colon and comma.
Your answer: {"value": 25, "unit": "mL"}
